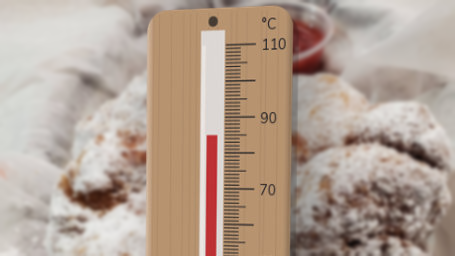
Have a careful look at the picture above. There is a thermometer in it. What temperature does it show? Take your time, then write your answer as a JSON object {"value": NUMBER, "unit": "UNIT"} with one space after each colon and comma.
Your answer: {"value": 85, "unit": "°C"}
